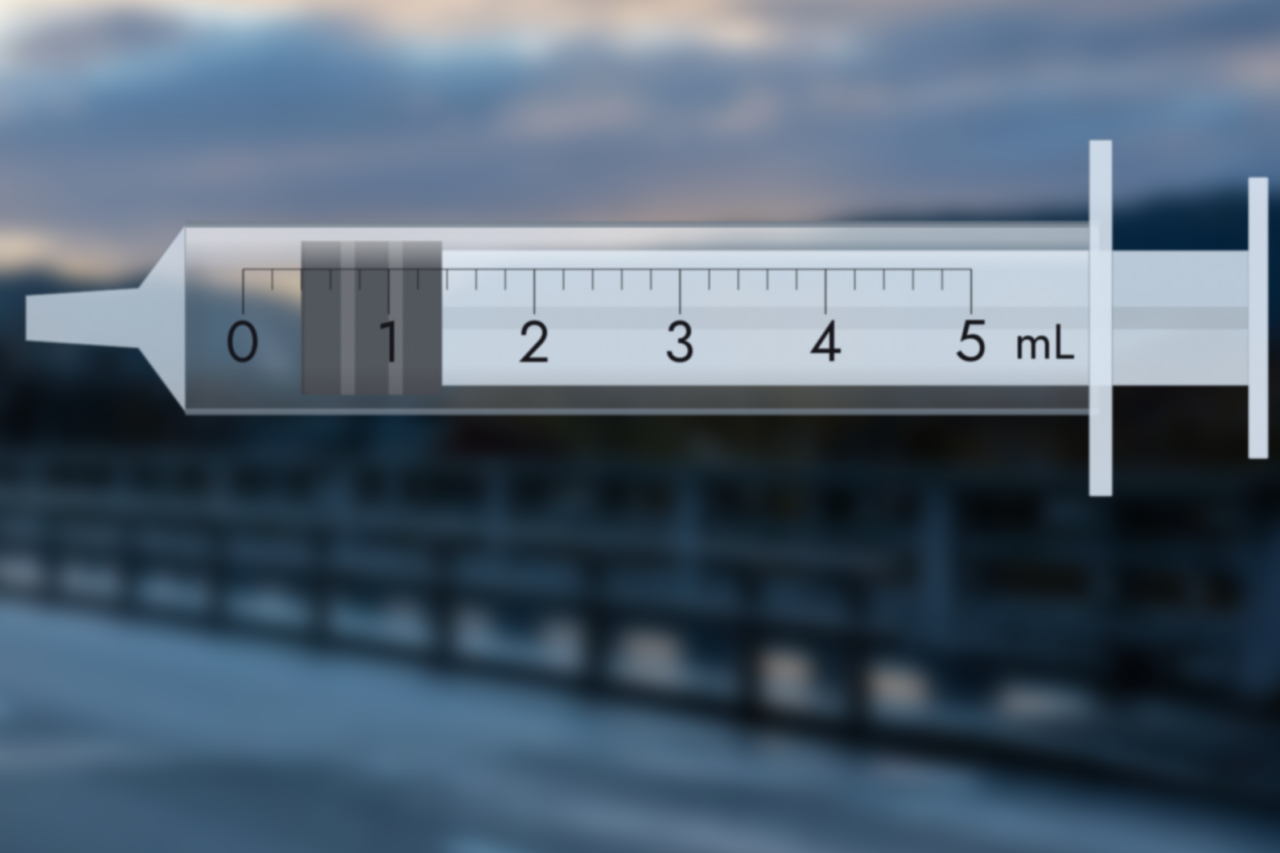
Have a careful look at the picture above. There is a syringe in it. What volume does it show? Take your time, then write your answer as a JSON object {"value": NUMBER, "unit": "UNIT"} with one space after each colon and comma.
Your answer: {"value": 0.4, "unit": "mL"}
